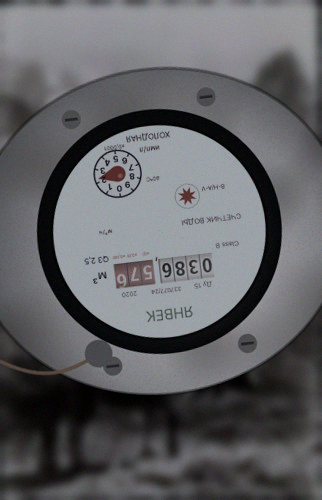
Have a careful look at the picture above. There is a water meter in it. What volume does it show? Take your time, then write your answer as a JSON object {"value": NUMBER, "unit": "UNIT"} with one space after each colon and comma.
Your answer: {"value": 386.5762, "unit": "m³"}
